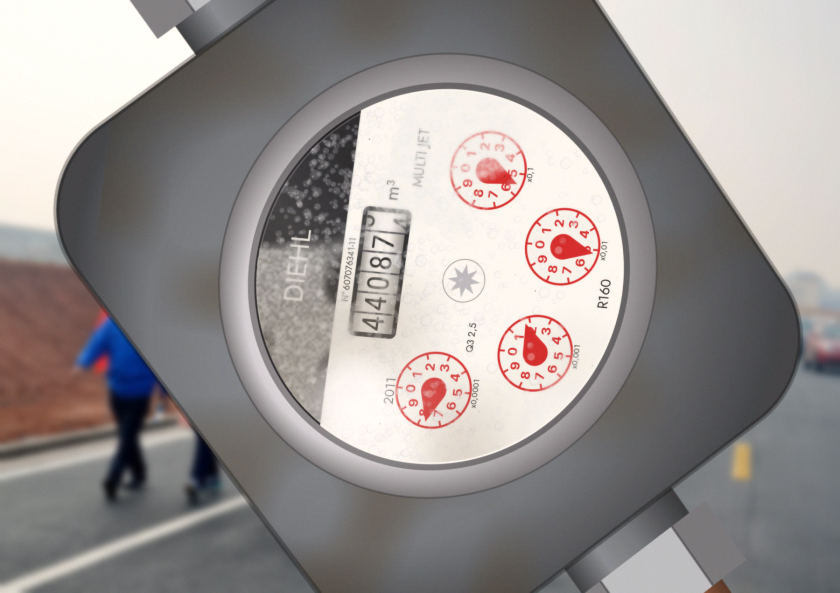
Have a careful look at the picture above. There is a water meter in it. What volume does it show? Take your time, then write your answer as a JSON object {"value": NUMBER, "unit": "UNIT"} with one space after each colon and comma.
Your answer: {"value": 440873.5517, "unit": "m³"}
